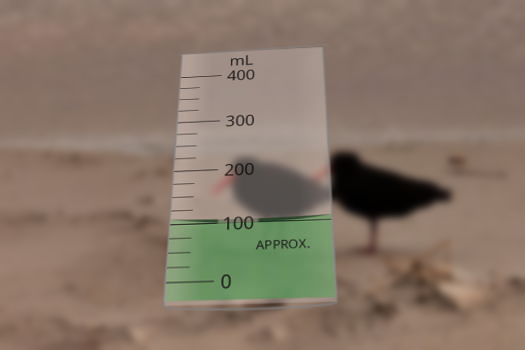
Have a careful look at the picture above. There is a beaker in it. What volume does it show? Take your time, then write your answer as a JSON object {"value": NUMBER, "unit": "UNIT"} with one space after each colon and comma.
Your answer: {"value": 100, "unit": "mL"}
